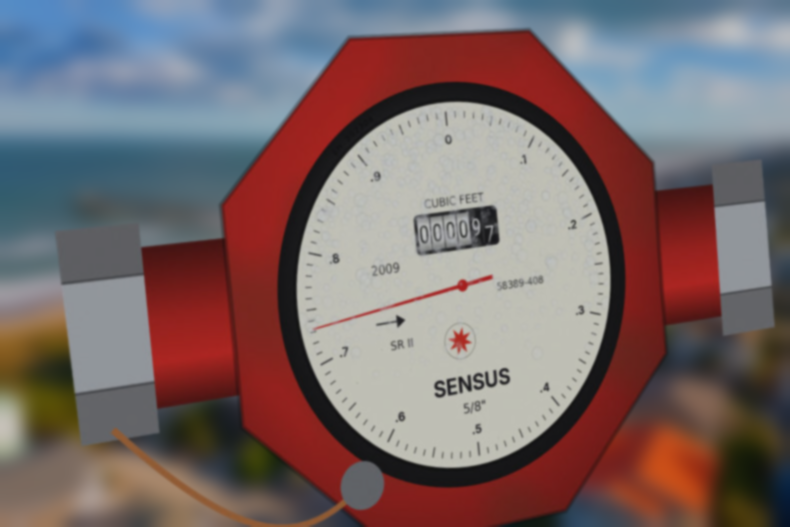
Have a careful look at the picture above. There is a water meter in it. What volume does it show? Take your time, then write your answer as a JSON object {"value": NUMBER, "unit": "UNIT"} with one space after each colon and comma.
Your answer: {"value": 96.73, "unit": "ft³"}
